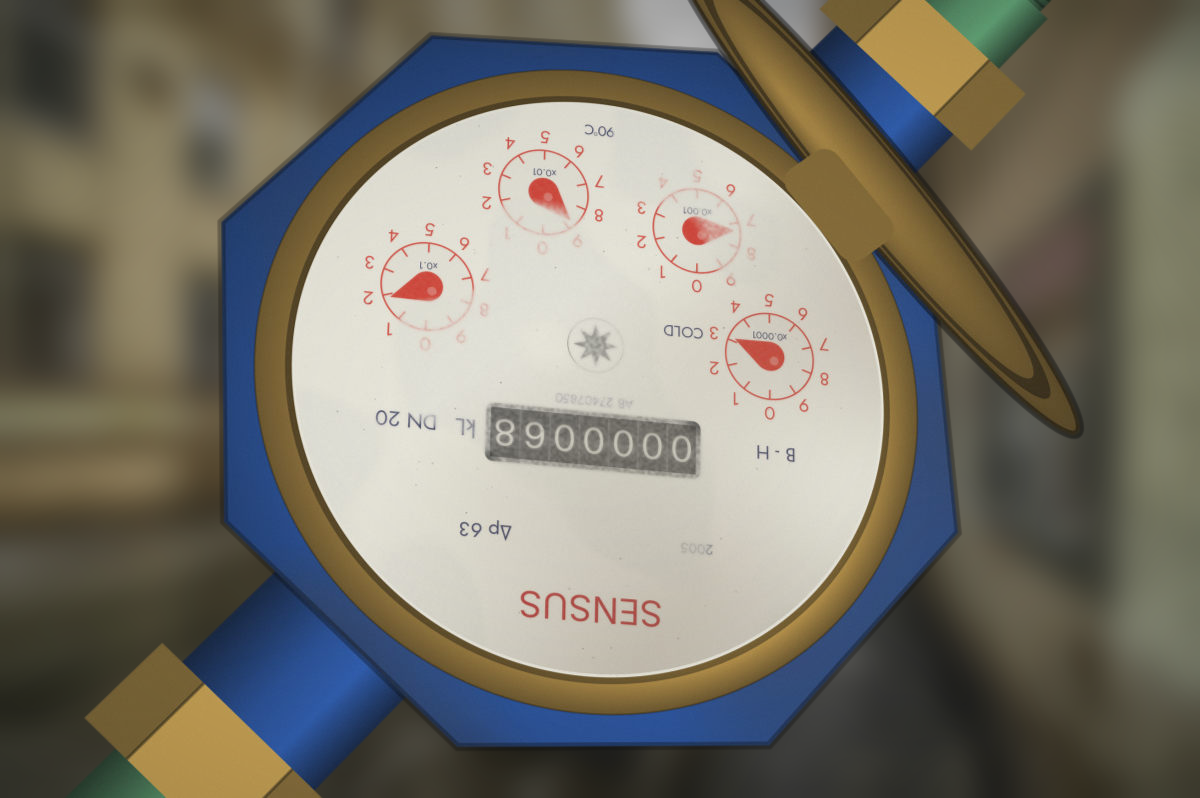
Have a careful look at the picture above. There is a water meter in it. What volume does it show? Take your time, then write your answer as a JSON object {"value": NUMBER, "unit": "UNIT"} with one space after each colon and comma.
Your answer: {"value": 68.1873, "unit": "kL"}
